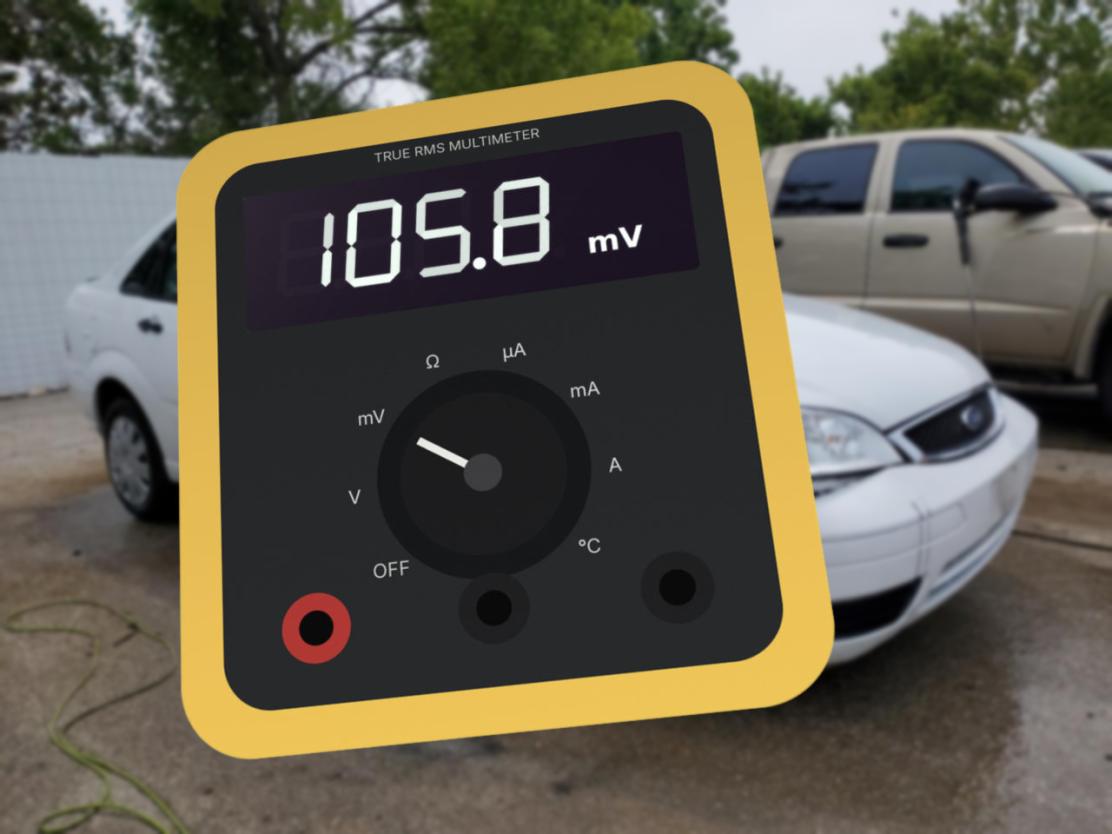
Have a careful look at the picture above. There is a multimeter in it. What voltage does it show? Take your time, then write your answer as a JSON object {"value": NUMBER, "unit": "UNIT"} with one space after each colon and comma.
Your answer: {"value": 105.8, "unit": "mV"}
